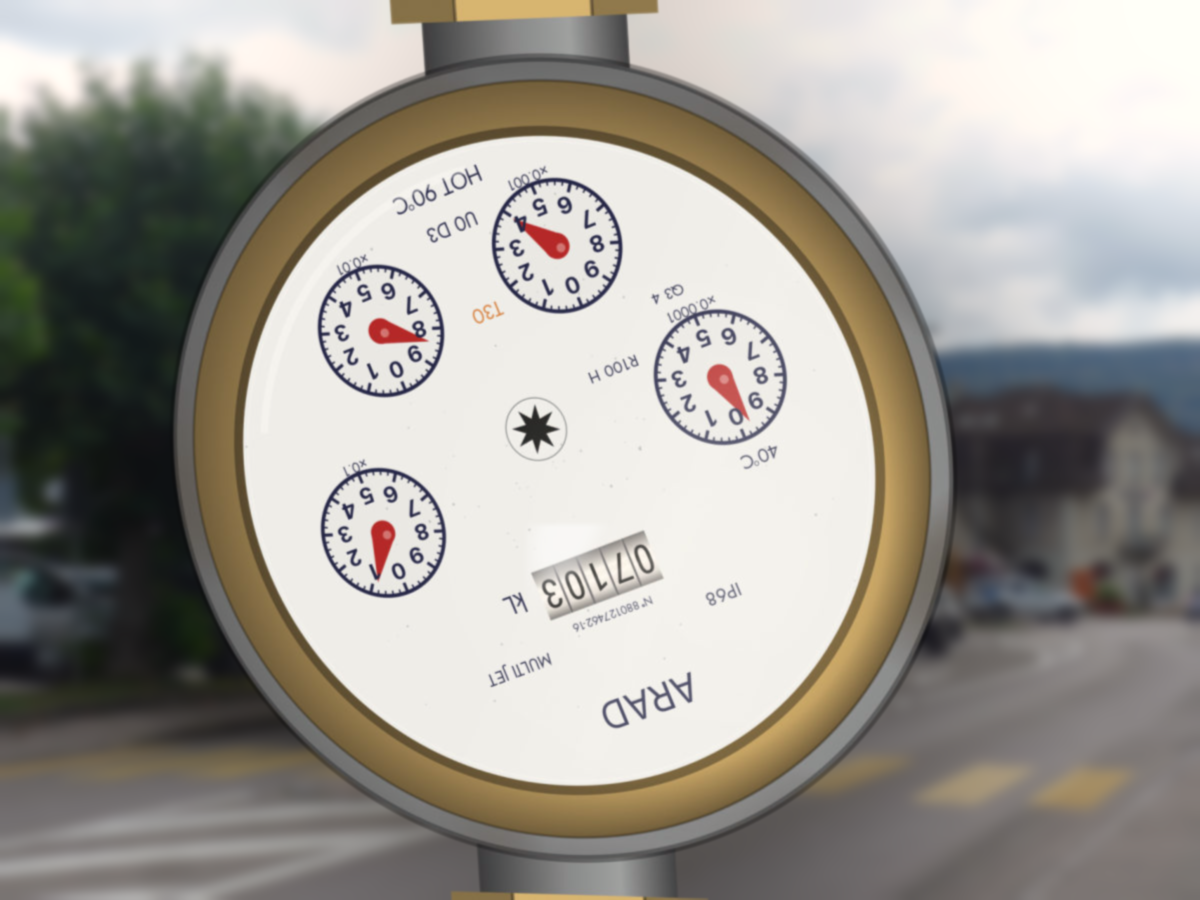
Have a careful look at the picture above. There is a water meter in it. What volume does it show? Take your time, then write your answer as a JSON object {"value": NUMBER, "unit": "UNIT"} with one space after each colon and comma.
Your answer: {"value": 7103.0839, "unit": "kL"}
